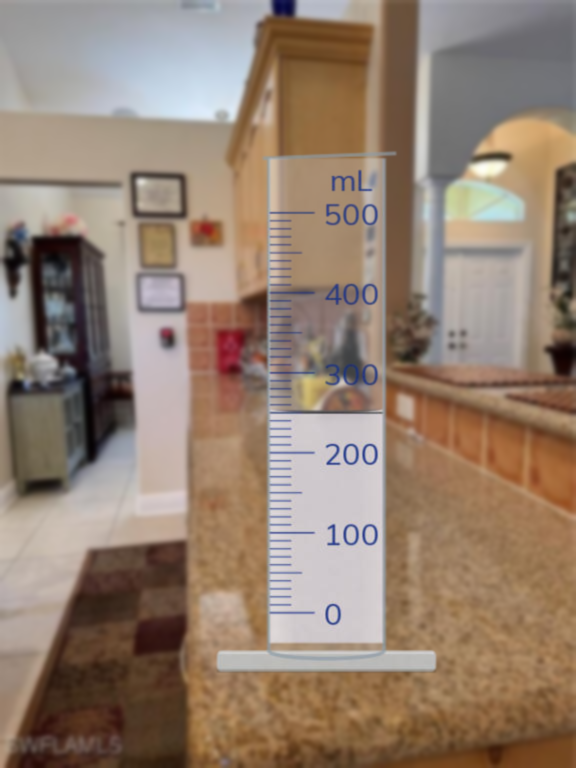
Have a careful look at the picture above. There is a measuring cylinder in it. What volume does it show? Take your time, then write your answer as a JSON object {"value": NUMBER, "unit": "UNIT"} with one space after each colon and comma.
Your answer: {"value": 250, "unit": "mL"}
